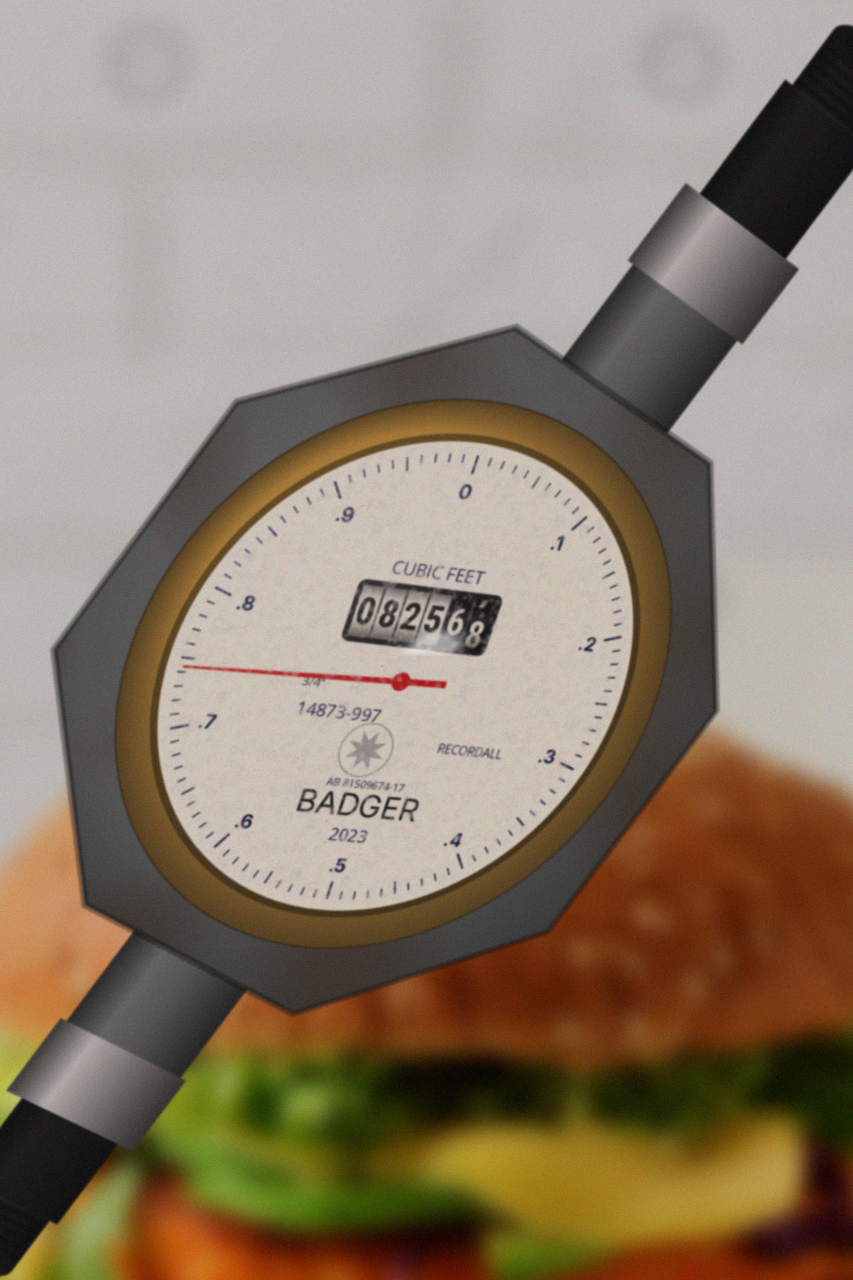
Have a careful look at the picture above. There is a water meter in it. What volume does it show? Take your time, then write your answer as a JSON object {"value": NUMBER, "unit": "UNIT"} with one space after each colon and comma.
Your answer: {"value": 82567.74, "unit": "ft³"}
